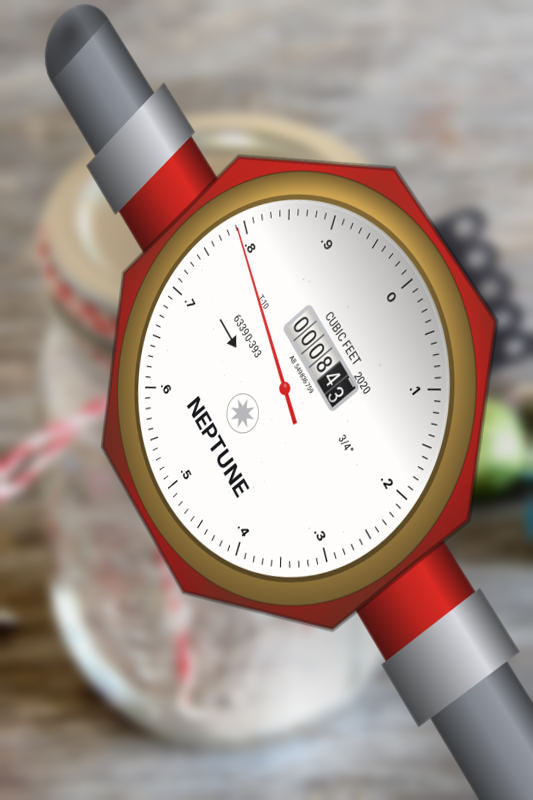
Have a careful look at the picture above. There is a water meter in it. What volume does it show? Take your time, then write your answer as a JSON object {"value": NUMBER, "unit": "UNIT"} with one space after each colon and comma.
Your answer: {"value": 842.79, "unit": "ft³"}
